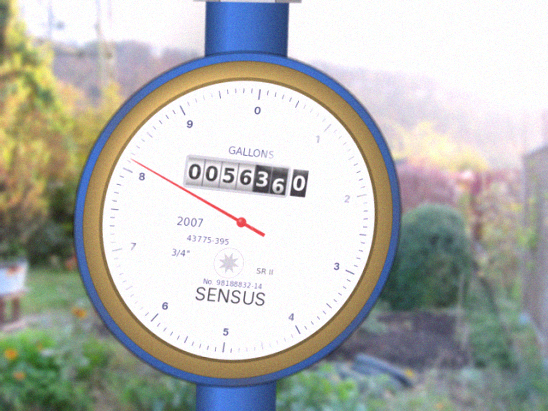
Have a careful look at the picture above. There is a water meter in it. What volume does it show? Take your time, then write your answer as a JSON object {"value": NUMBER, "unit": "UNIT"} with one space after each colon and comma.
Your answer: {"value": 56358.1, "unit": "gal"}
